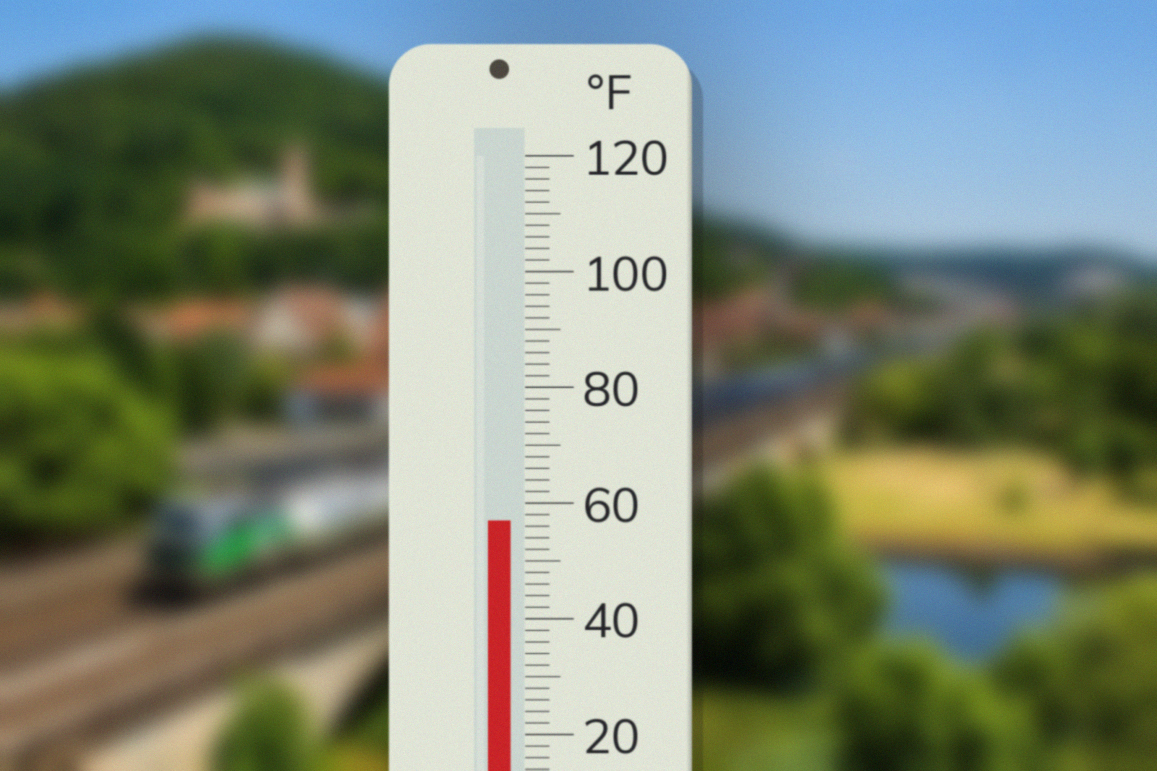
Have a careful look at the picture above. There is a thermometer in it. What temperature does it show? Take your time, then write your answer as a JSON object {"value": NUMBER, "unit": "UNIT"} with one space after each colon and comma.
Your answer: {"value": 57, "unit": "°F"}
